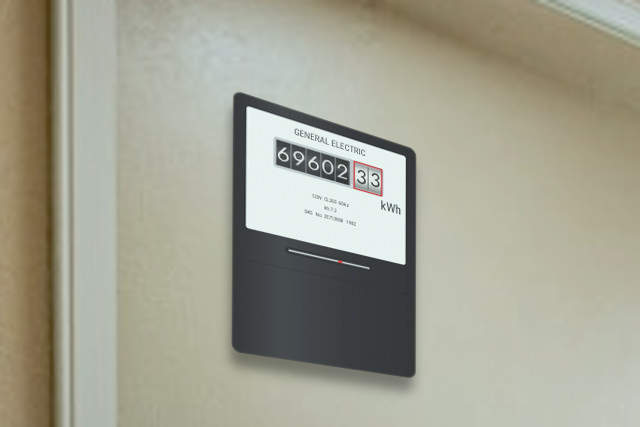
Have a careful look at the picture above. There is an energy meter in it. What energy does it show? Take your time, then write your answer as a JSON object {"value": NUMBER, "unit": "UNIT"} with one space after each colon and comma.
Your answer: {"value": 69602.33, "unit": "kWh"}
